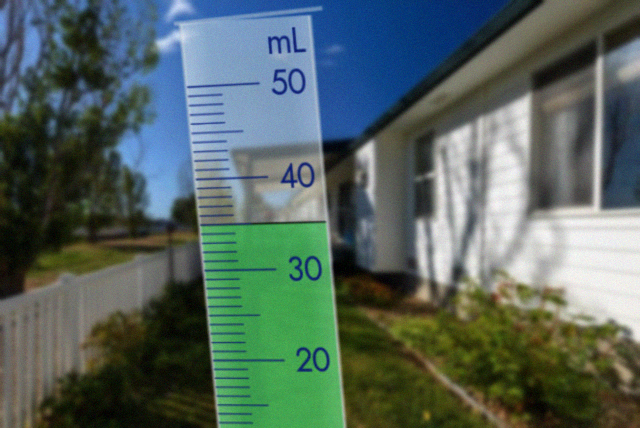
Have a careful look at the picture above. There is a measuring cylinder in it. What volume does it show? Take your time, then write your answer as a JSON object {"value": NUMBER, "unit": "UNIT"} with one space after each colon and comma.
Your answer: {"value": 35, "unit": "mL"}
